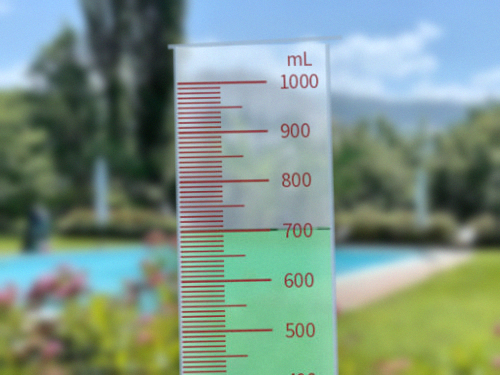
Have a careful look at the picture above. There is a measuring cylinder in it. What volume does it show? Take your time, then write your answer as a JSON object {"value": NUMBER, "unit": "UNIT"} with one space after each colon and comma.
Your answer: {"value": 700, "unit": "mL"}
